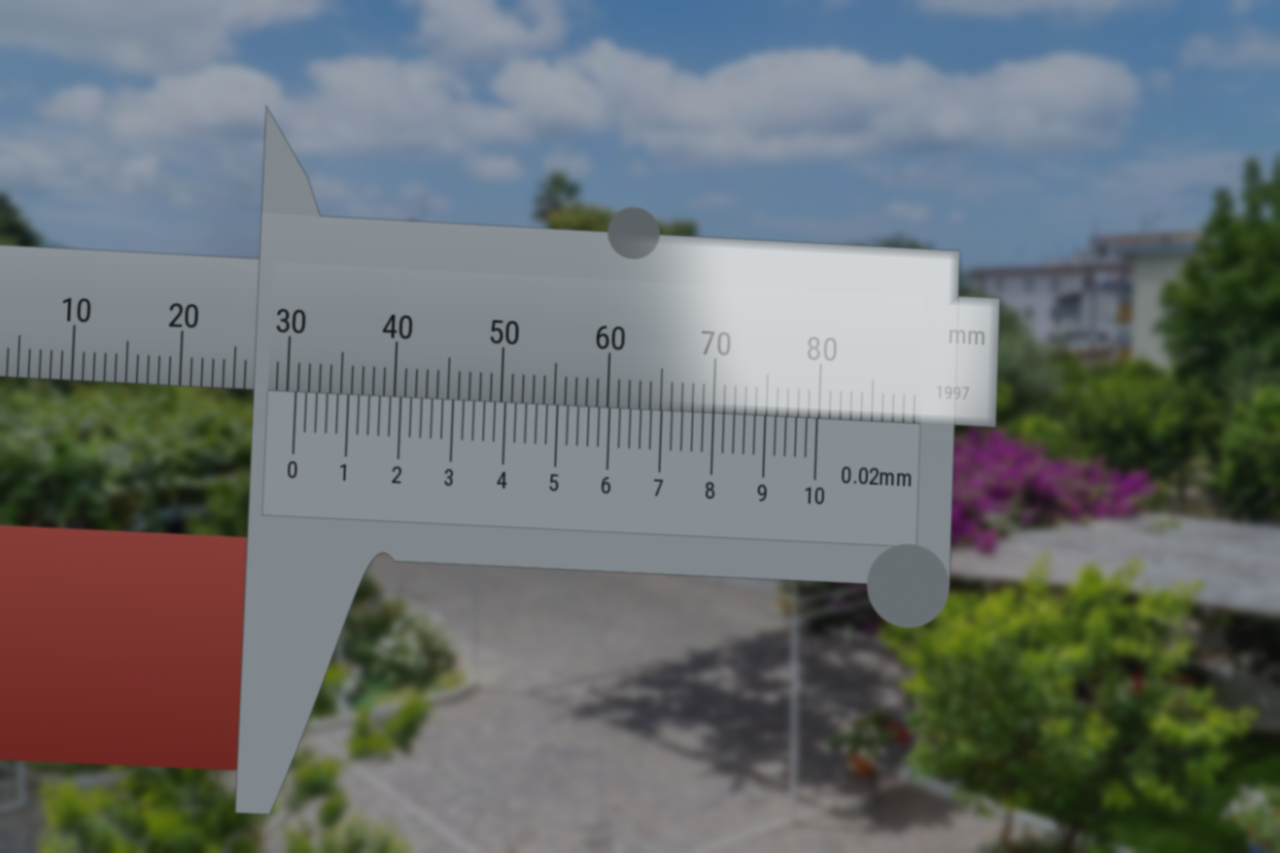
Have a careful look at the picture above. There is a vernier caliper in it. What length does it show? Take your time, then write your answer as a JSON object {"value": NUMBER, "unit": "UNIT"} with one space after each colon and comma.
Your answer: {"value": 30.8, "unit": "mm"}
